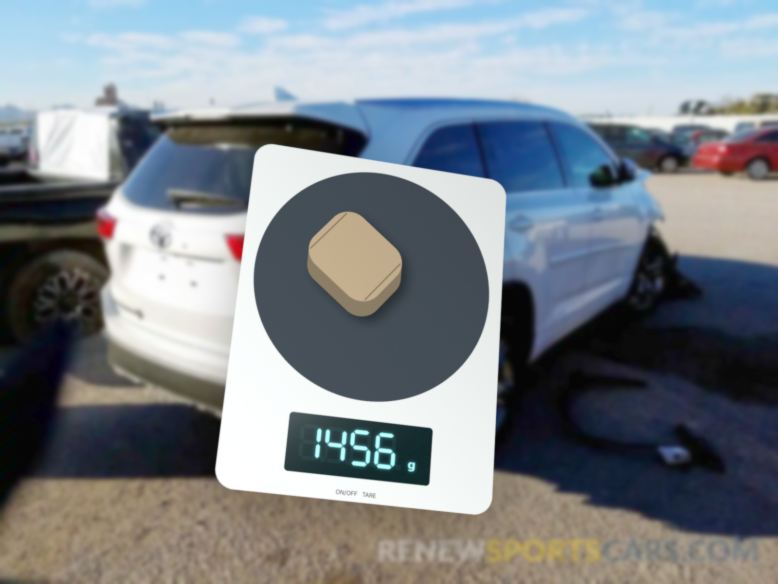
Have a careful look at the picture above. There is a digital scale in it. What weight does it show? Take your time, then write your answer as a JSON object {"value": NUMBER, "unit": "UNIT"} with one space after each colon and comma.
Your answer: {"value": 1456, "unit": "g"}
